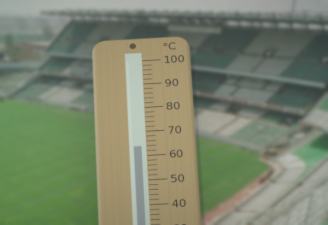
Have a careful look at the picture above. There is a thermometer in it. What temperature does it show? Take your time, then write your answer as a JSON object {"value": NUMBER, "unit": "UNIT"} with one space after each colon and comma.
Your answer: {"value": 64, "unit": "°C"}
